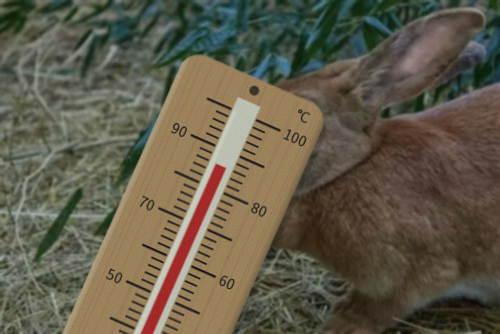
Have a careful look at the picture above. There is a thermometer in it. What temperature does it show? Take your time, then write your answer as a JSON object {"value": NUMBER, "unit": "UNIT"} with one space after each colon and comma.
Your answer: {"value": 86, "unit": "°C"}
